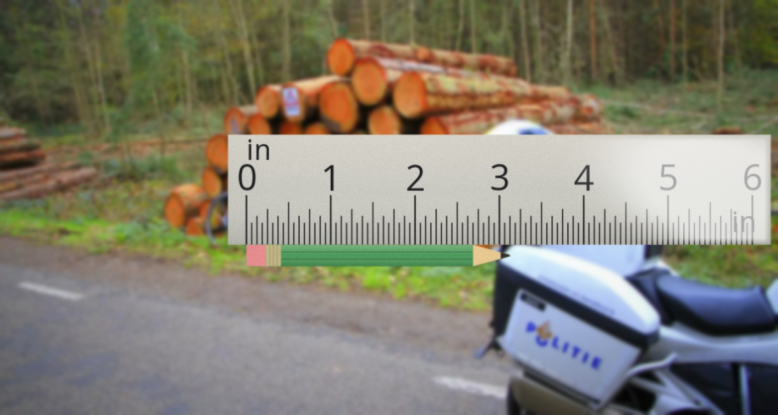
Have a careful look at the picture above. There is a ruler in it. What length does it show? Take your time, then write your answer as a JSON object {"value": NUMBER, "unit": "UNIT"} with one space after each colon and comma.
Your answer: {"value": 3.125, "unit": "in"}
